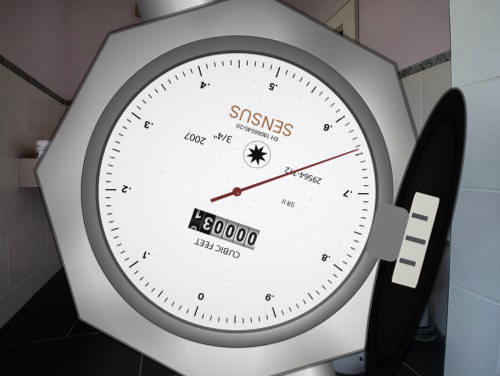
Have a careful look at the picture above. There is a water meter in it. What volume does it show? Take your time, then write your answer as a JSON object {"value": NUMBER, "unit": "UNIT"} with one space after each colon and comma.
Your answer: {"value": 30.64, "unit": "ft³"}
